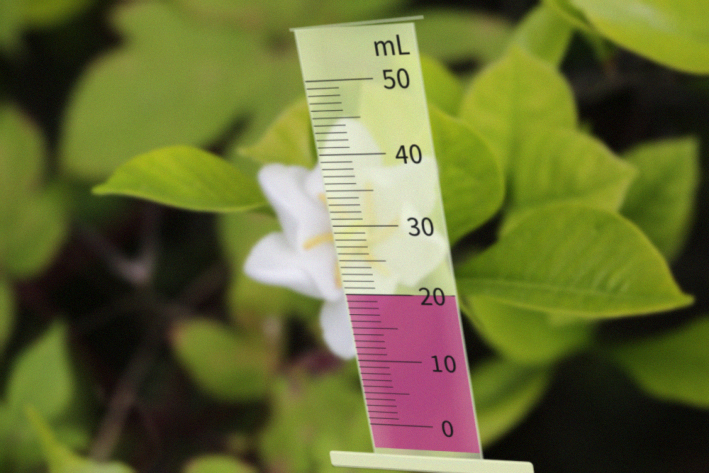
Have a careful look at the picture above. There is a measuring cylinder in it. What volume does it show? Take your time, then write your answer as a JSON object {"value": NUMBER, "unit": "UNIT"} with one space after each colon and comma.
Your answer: {"value": 20, "unit": "mL"}
